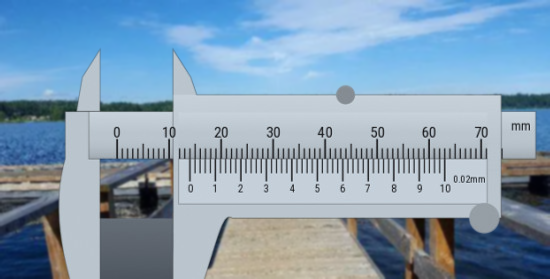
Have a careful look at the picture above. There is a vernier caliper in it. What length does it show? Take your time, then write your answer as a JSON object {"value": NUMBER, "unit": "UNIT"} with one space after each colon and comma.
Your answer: {"value": 14.0, "unit": "mm"}
